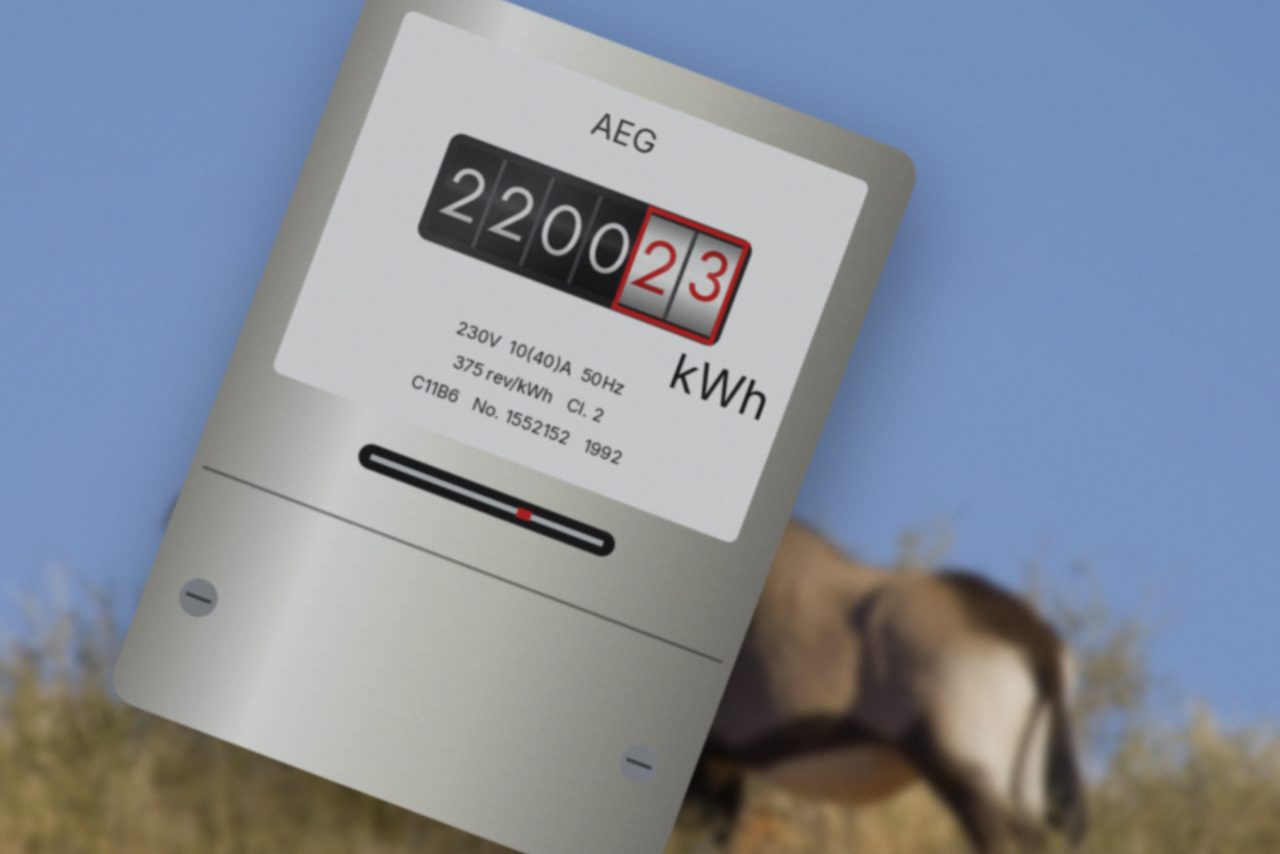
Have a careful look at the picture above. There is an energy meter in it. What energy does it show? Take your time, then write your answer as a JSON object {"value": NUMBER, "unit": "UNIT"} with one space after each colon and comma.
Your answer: {"value": 2200.23, "unit": "kWh"}
